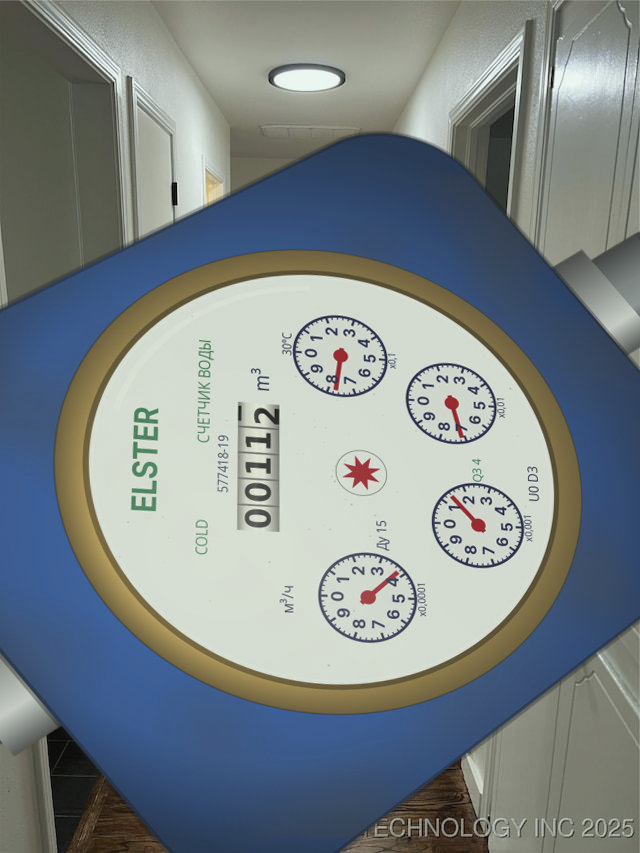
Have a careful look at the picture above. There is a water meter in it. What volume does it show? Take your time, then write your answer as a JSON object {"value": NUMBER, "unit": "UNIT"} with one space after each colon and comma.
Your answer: {"value": 111.7713, "unit": "m³"}
